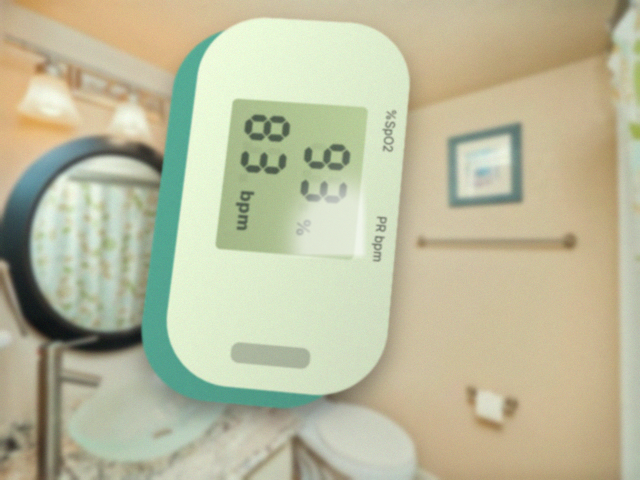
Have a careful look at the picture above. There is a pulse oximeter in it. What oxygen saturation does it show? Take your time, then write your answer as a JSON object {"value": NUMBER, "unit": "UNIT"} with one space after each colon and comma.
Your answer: {"value": 93, "unit": "%"}
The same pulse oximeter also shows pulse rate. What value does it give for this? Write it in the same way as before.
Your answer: {"value": 83, "unit": "bpm"}
